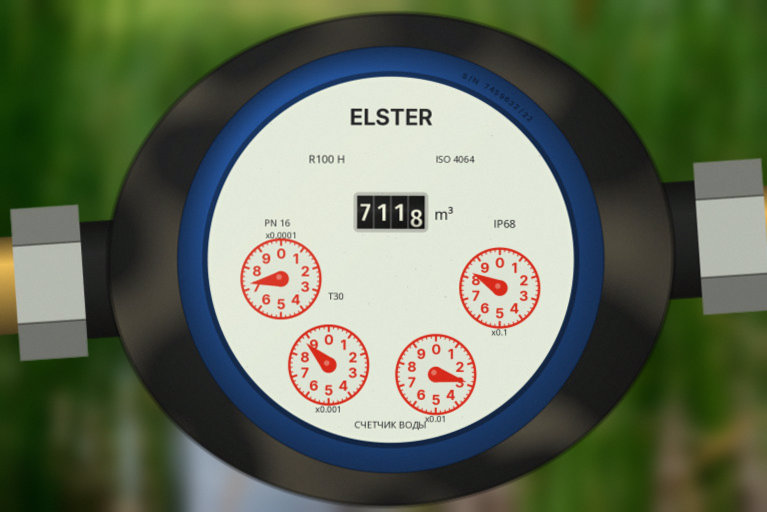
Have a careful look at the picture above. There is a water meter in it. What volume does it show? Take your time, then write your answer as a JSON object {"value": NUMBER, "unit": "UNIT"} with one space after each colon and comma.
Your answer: {"value": 7117.8287, "unit": "m³"}
